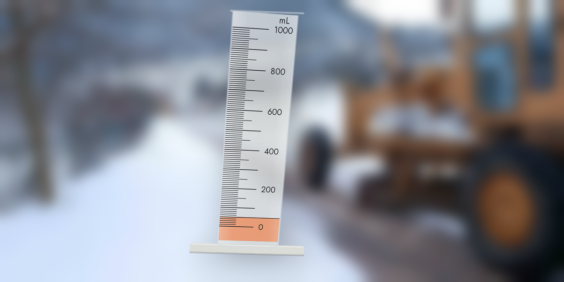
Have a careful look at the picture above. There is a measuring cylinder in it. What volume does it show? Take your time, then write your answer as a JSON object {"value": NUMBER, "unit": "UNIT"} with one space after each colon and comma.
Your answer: {"value": 50, "unit": "mL"}
